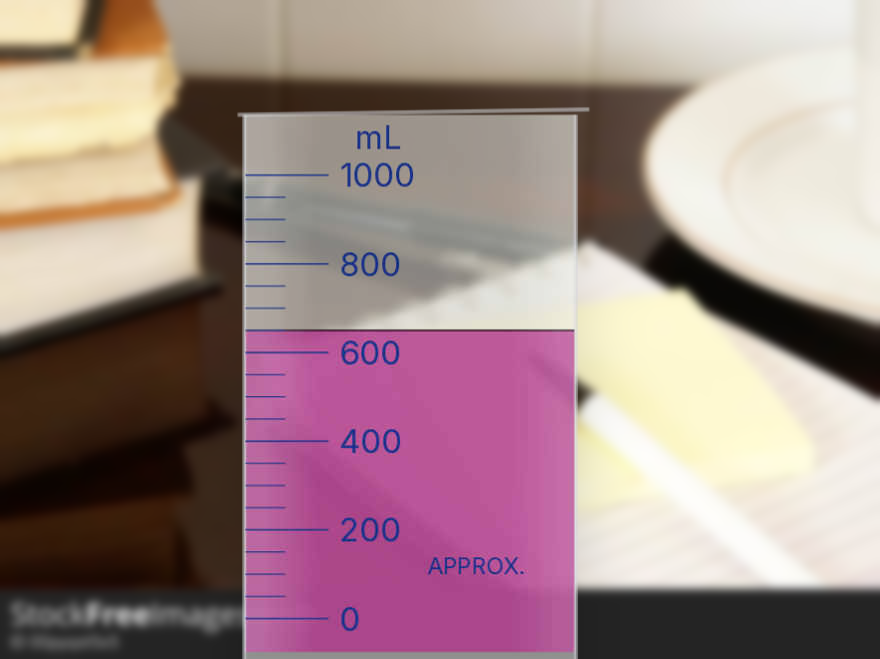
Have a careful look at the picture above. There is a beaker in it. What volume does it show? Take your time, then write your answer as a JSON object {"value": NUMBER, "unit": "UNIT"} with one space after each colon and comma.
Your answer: {"value": 650, "unit": "mL"}
